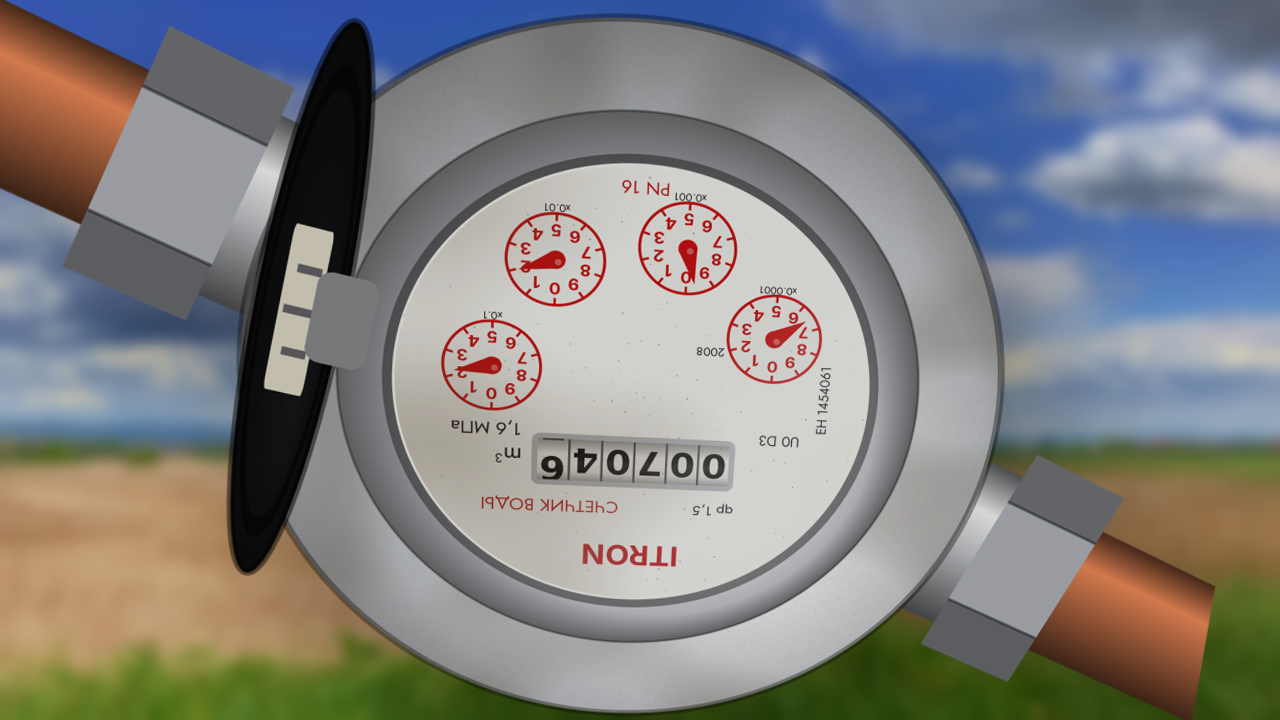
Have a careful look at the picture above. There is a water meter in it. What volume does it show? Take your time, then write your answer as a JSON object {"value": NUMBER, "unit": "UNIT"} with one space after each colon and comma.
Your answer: {"value": 7046.2196, "unit": "m³"}
